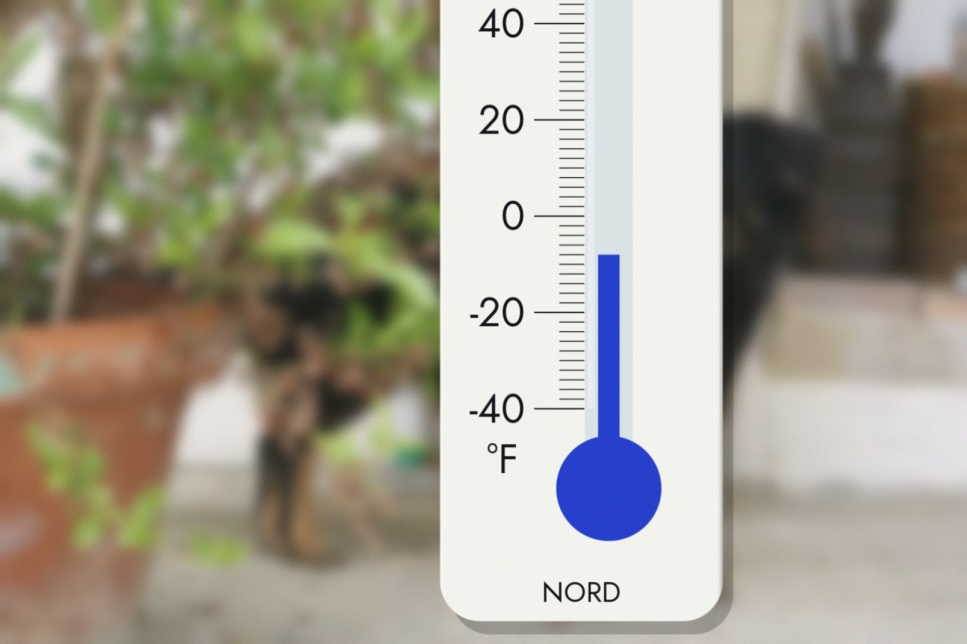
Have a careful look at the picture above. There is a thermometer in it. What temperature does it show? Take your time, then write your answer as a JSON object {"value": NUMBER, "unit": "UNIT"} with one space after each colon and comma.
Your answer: {"value": -8, "unit": "°F"}
